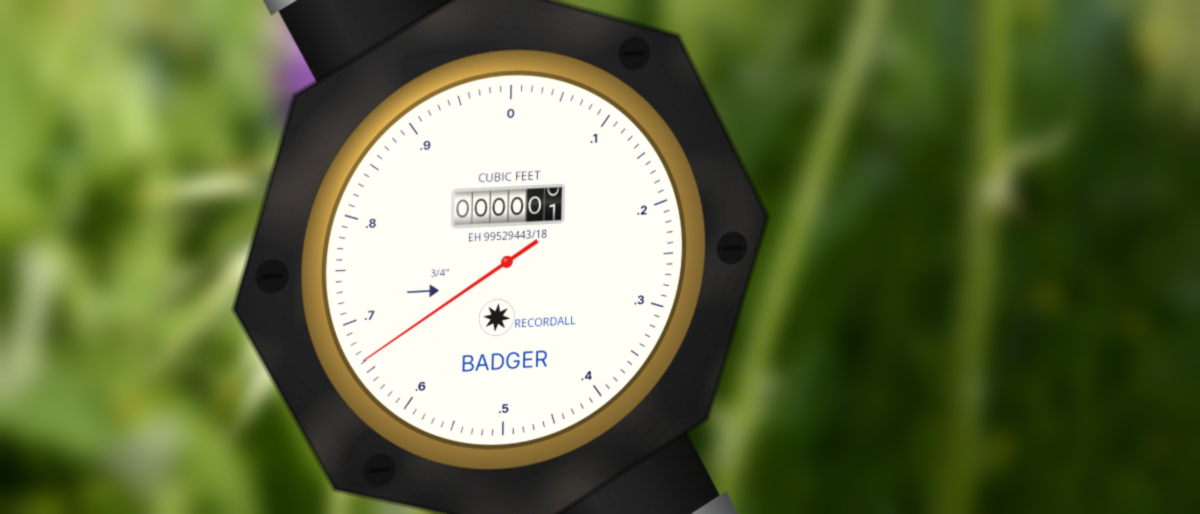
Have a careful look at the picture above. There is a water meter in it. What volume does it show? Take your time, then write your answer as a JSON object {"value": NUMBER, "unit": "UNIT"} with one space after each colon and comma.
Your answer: {"value": 0.66, "unit": "ft³"}
